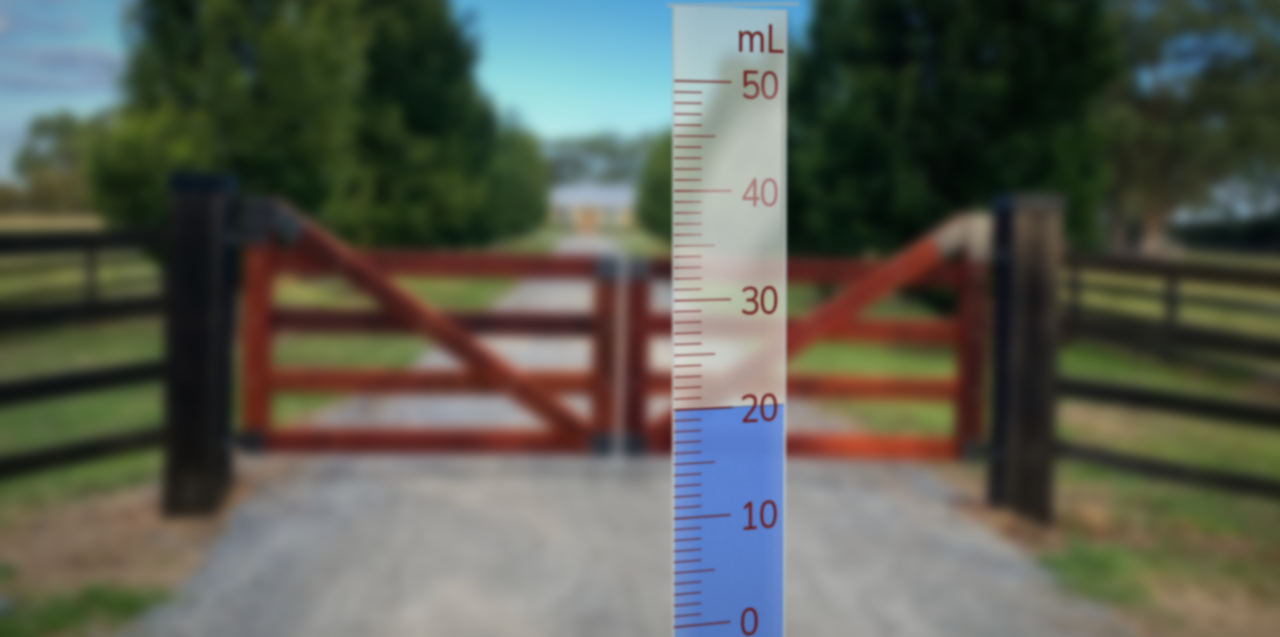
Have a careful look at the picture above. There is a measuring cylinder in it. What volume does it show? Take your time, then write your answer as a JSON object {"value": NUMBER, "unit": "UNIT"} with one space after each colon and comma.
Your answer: {"value": 20, "unit": "mL"}
